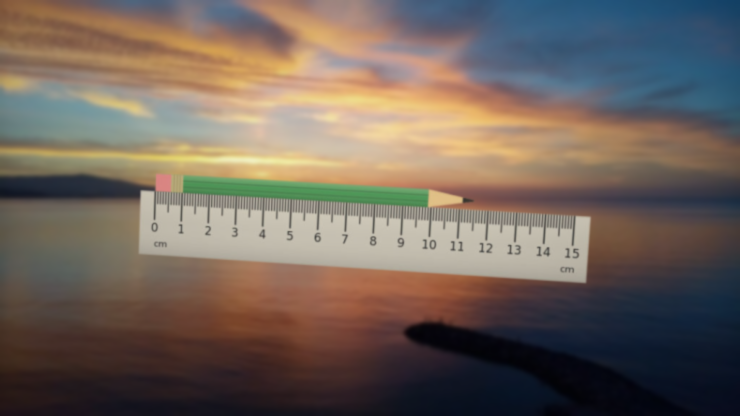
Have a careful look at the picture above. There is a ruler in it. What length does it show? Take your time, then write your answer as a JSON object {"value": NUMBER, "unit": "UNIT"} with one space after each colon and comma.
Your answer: {"value": 11.5, "unit": "cm"}
